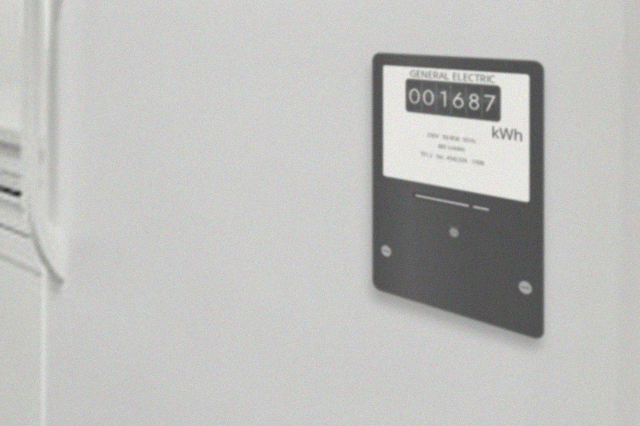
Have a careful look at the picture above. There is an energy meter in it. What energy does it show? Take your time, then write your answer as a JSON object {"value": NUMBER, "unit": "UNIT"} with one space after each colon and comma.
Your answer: {"value": 1687, "unit": "kWh"}
